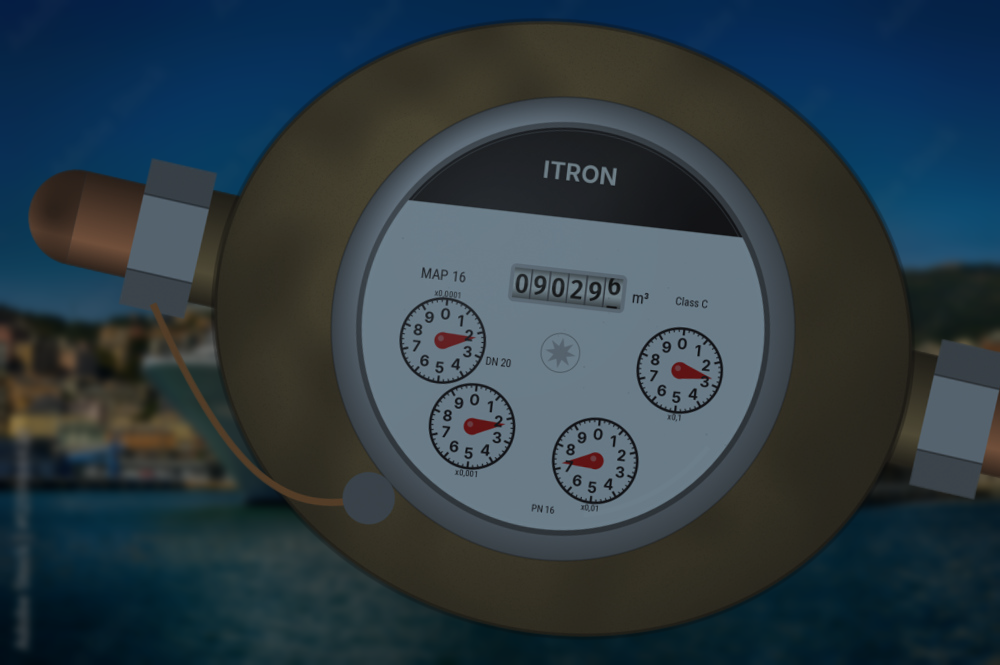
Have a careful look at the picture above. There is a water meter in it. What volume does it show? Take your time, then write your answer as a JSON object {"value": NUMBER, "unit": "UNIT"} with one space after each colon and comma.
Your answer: {"value": 90296.2722, "unit": "m³"}
